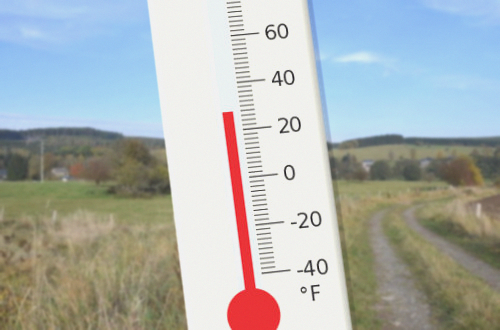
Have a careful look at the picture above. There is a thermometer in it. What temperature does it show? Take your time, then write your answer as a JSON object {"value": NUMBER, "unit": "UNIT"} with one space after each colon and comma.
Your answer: {"value": 28, "unit": "°F"}
